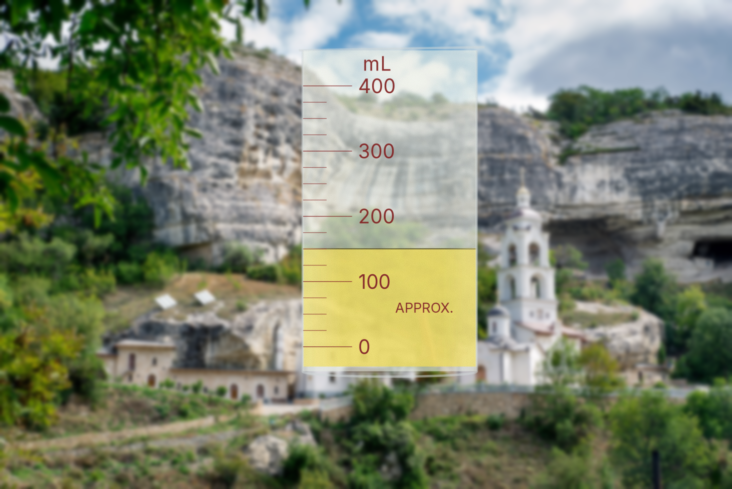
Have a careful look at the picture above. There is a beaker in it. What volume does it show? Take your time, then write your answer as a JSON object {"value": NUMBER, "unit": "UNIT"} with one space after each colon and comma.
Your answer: {"value": 150, "unit": "mL"}
